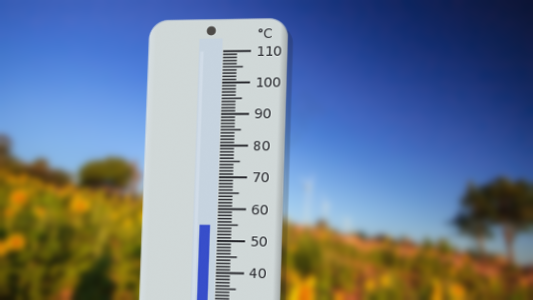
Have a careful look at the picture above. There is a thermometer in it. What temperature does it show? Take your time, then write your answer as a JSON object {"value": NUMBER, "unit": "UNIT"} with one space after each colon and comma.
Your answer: {"value": 55, "unit": "°C"}
